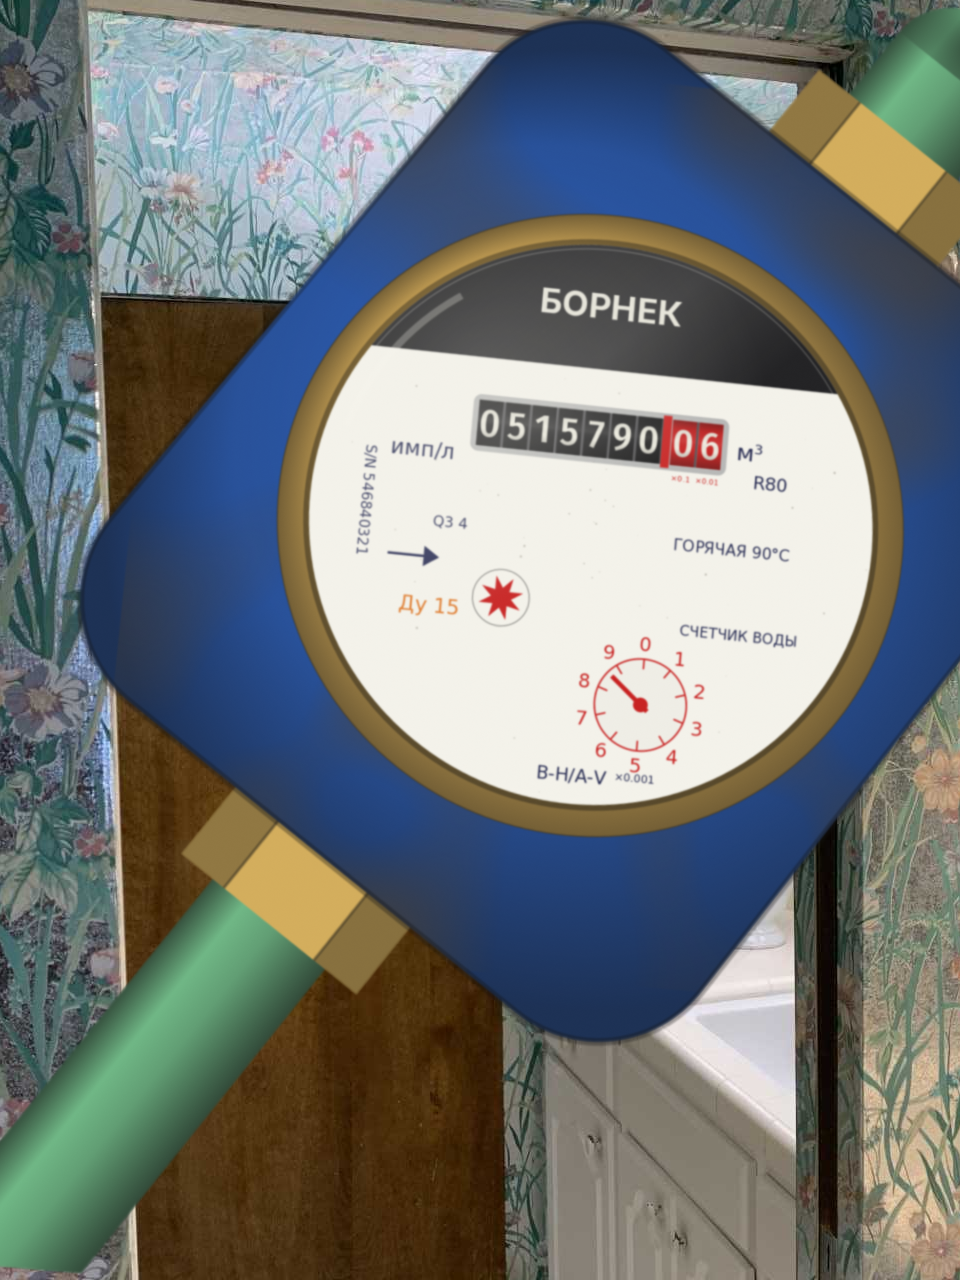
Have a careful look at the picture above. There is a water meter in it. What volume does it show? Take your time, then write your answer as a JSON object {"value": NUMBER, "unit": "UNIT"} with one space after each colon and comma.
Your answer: {"value": 515790.068, "unit": "m³"}
